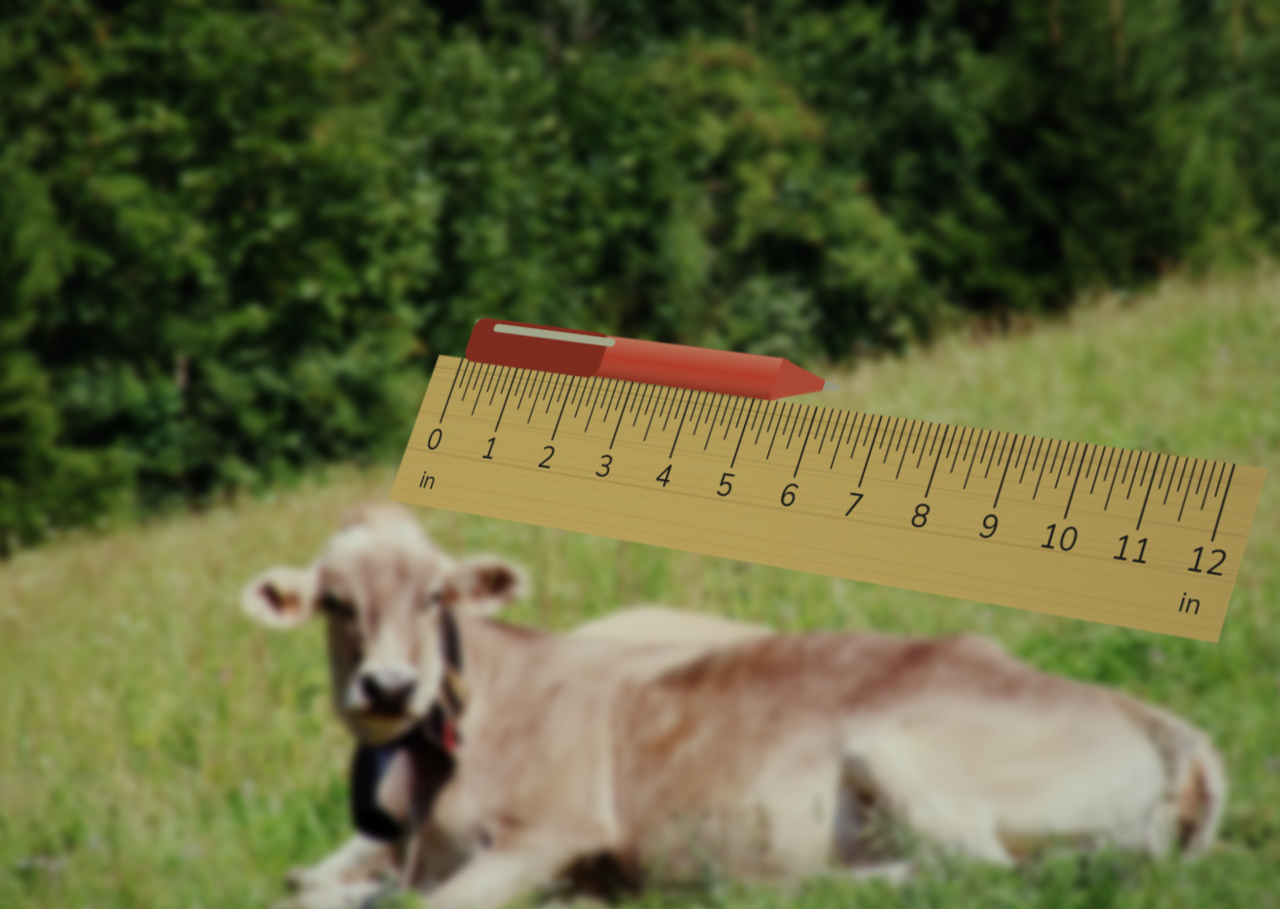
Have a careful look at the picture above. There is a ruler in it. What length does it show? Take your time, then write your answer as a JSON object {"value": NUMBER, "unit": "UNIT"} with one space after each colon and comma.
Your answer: {"value": 6.25, "unit": "in"}
